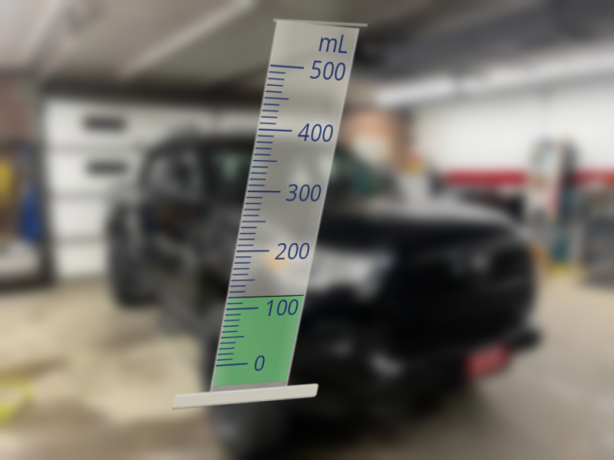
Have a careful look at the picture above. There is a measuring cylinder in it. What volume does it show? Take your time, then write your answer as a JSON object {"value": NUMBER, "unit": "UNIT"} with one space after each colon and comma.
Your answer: {"value": 120, "unit": "mL"}
